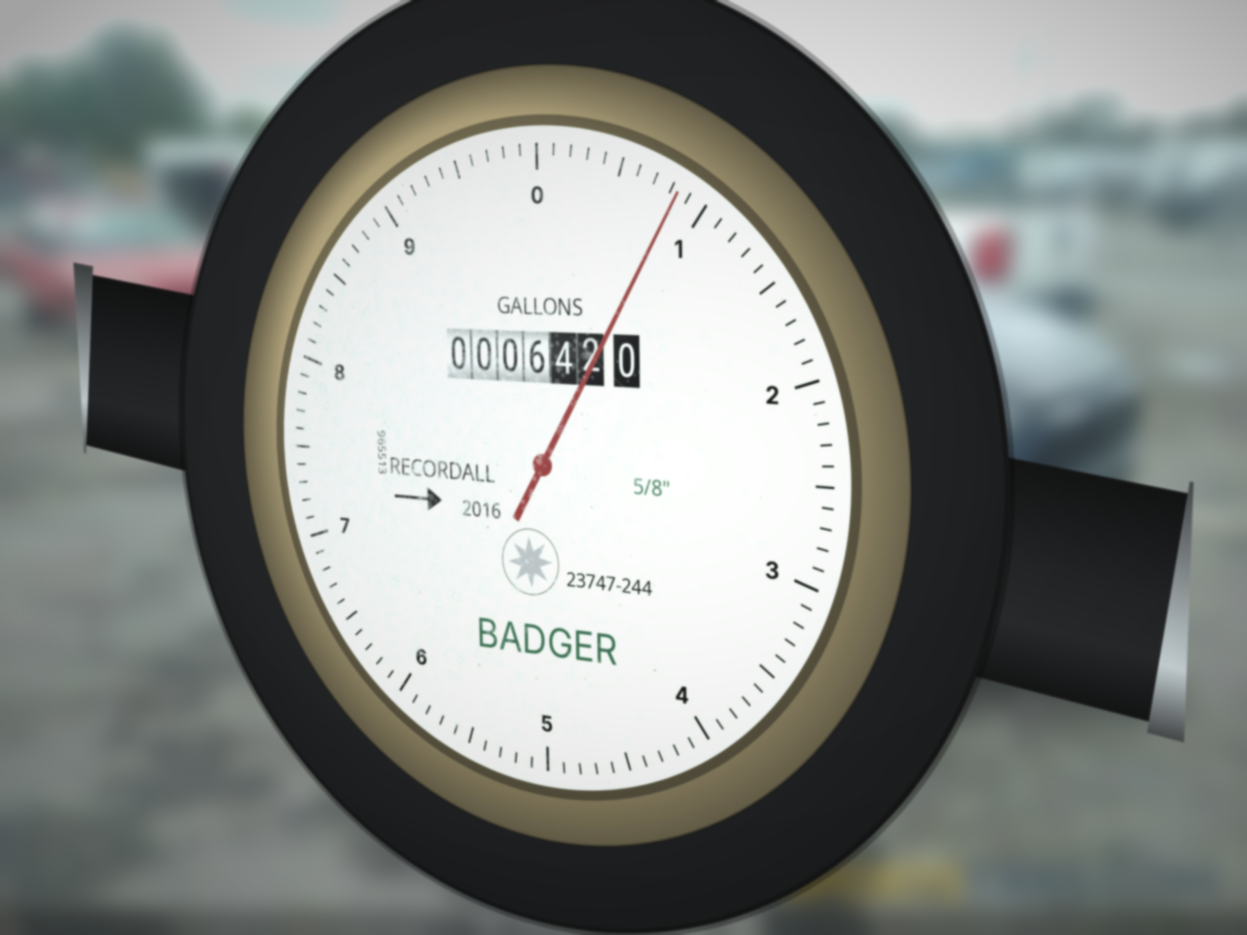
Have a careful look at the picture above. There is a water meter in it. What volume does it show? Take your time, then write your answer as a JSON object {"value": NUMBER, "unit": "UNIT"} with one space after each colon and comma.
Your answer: {"value": 6420.8, "unit": "gal"}
